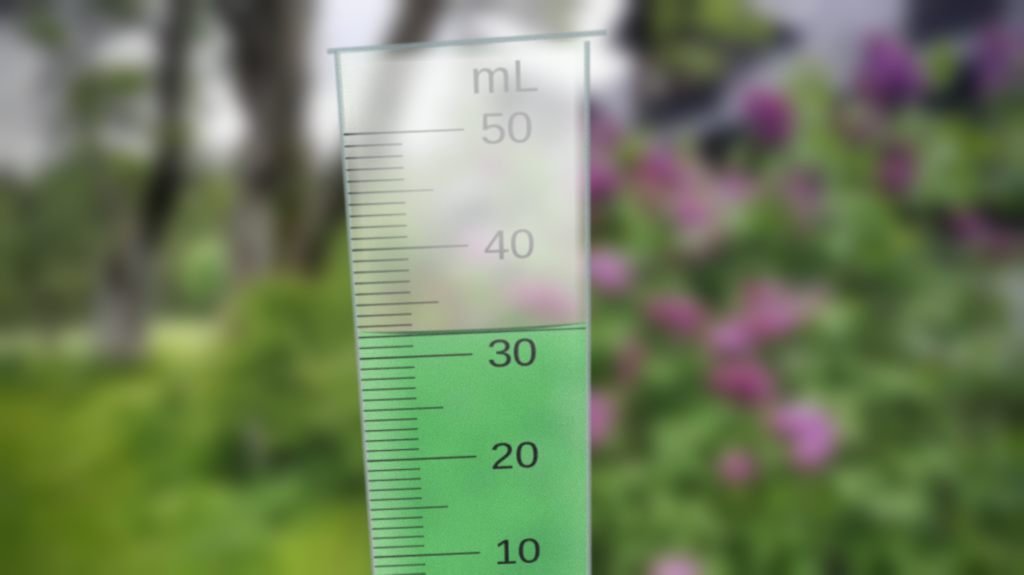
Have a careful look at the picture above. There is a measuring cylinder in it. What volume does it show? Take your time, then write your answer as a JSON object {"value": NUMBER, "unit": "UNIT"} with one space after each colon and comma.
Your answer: {"value": 32, "unit": "mL"}
